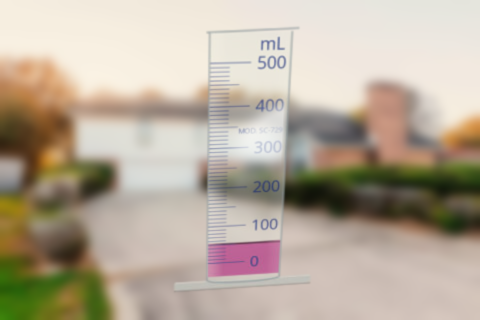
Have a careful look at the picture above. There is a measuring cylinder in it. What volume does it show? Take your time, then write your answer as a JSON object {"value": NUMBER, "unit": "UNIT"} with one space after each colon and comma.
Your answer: {"value": 50, "unit": "mL"}
